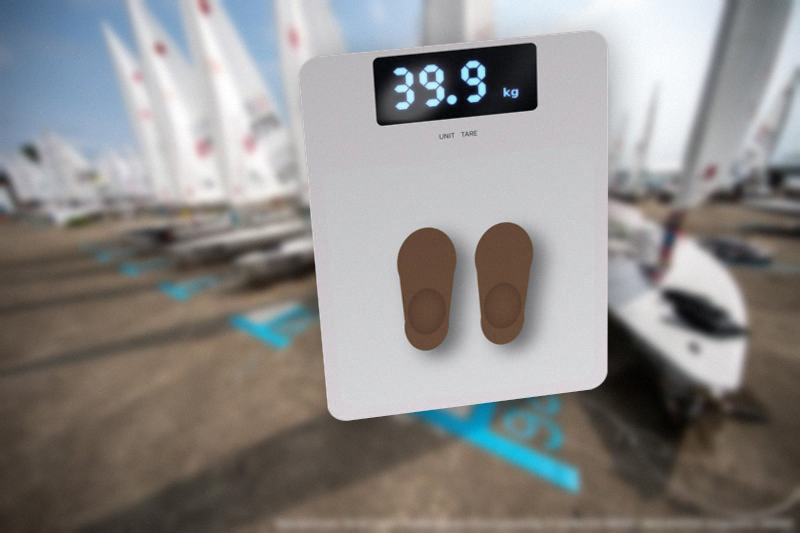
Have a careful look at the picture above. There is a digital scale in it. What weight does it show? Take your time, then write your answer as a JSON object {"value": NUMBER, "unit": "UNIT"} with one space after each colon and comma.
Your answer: {"value": 39.9, "unit": "kg"}
